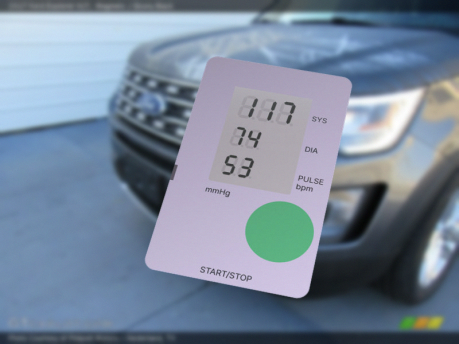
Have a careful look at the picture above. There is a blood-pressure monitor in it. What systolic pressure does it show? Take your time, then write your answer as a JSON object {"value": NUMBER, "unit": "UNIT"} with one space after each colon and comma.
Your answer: {"value": 117, "unit": "mmHg"}
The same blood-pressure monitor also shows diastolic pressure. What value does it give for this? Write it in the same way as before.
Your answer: {"value": 74, "unit": "mmHg"}
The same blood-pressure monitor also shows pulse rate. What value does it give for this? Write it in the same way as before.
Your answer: {"value": 53, "unit": "bpm"}
